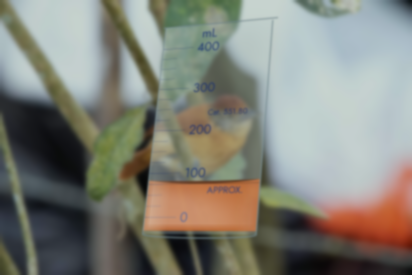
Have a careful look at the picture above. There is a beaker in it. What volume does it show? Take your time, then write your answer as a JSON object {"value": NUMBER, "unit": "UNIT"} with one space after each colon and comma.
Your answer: {"value": 75, "unit": "mL"}
